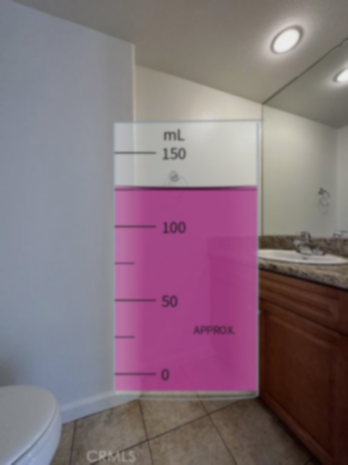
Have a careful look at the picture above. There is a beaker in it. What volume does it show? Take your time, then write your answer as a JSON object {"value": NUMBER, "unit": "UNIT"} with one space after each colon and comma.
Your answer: {"value": 125, "unit": "mL"}
